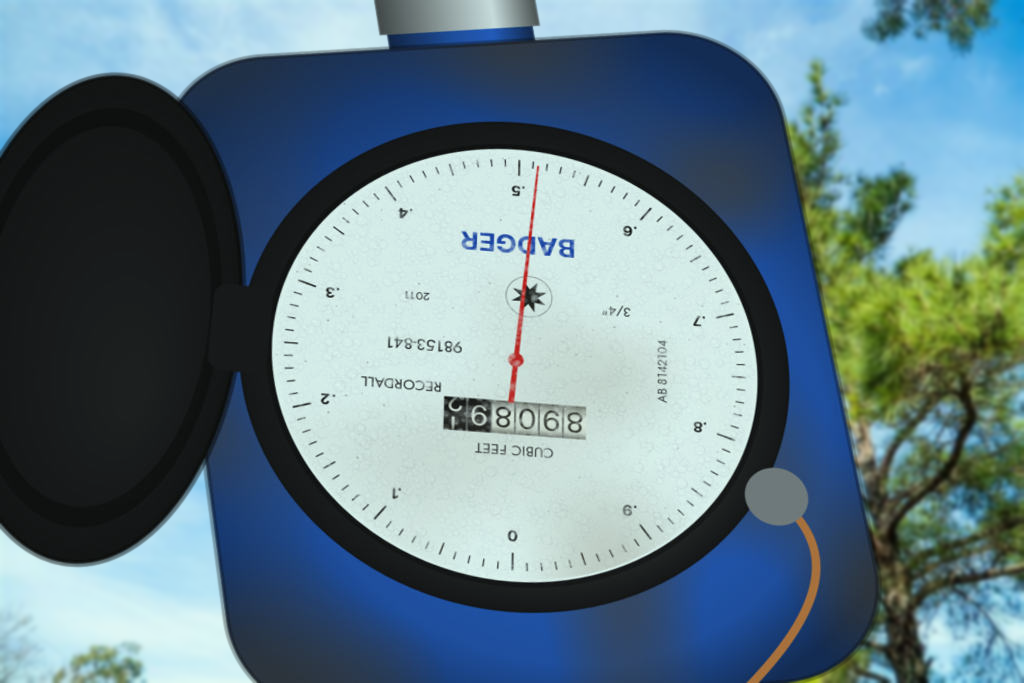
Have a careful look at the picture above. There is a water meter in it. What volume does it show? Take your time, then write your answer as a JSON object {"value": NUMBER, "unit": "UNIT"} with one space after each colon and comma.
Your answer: {"value": 890891.51, "unit": "ft³"}
